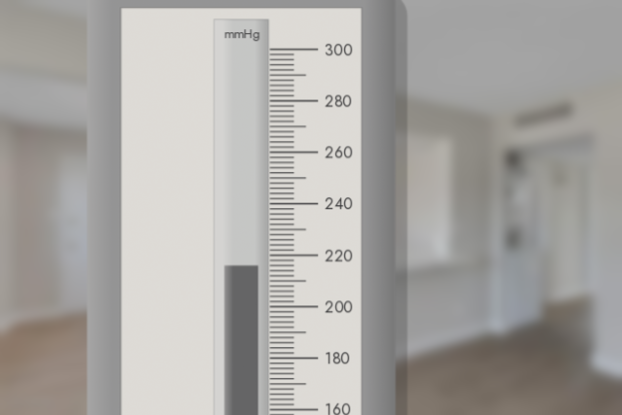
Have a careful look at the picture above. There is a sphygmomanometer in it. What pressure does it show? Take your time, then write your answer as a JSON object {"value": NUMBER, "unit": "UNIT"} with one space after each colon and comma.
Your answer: {"value": 216, "unit": "mmHg"}
